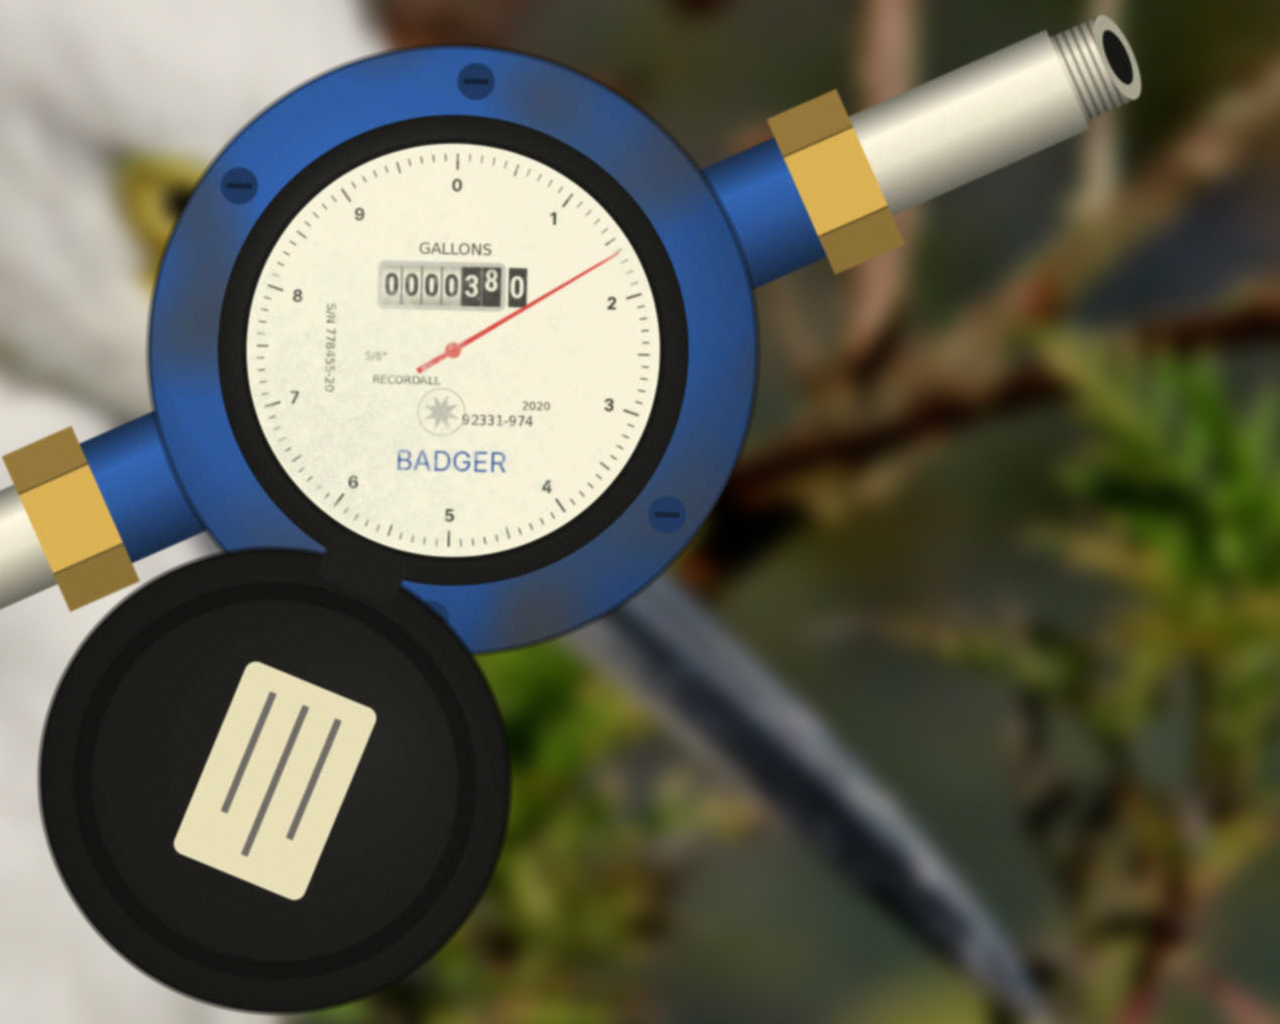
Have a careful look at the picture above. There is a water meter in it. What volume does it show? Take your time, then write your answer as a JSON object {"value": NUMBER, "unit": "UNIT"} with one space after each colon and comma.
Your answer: {"value": 381.6, "unit": "gal"}
